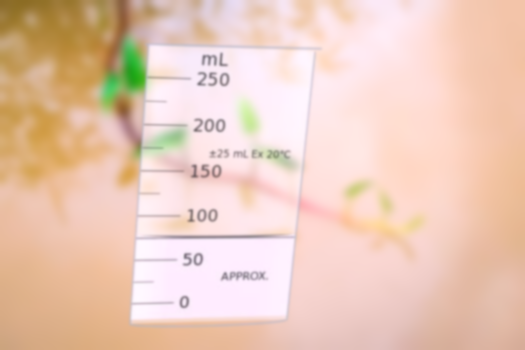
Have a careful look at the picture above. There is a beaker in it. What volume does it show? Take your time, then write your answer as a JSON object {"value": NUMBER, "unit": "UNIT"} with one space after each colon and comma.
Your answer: {"value": 75, "unit": "mL"}
